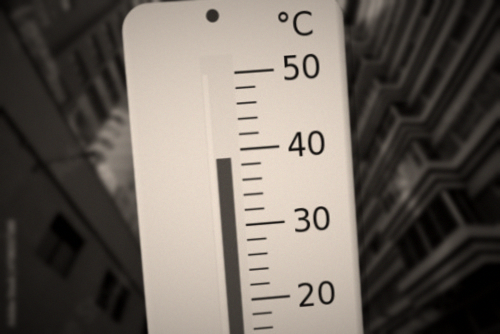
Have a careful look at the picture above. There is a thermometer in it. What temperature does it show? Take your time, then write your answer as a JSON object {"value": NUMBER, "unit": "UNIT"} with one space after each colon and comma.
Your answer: {"value": 39, "unit": "°C"}
